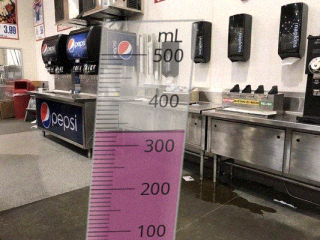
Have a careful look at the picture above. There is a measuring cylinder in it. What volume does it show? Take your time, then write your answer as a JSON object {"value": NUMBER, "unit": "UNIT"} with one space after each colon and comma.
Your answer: {"value": 330, "unit": "mL"}
